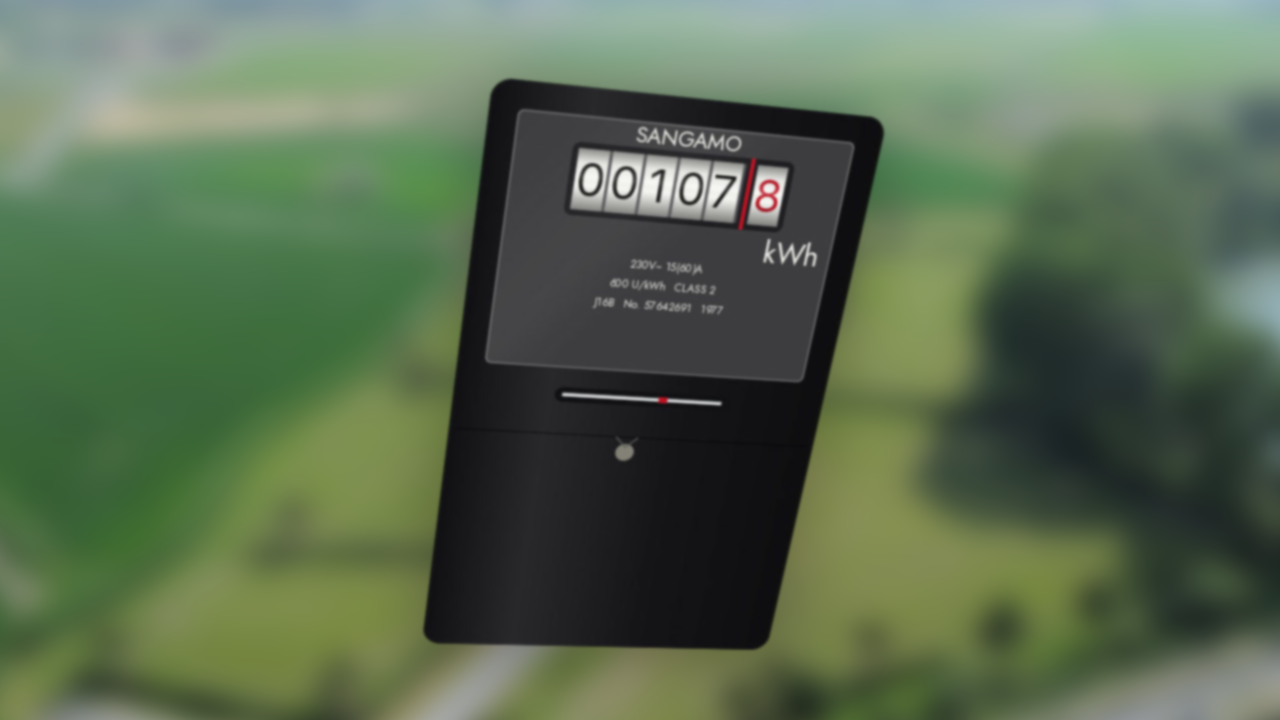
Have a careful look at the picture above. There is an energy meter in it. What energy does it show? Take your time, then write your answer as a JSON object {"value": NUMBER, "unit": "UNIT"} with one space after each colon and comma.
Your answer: {"value": 107.8, "unit": "kWh"}
